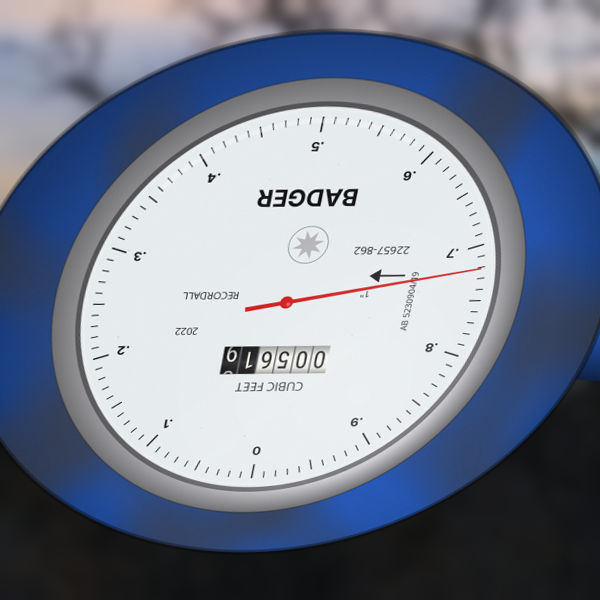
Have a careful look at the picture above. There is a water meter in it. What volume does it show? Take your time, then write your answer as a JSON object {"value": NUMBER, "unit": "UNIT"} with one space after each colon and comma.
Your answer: {"value": 5618.72, "unit": "ft³"}
